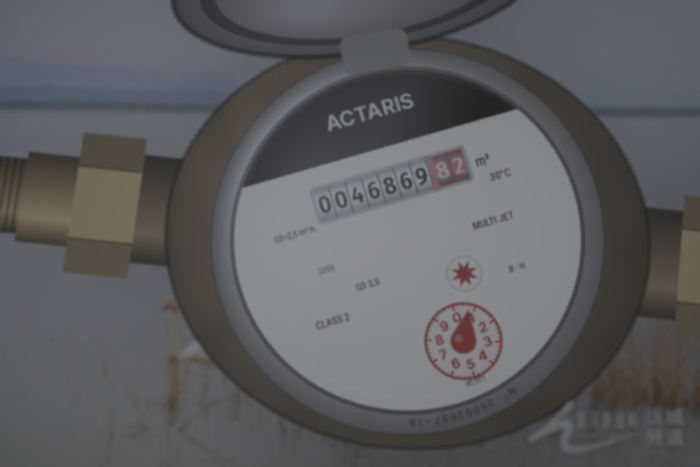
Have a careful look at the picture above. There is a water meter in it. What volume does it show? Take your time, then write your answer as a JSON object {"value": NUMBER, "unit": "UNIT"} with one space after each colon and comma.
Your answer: {"value": 46869.820, "unit": "m³"}
